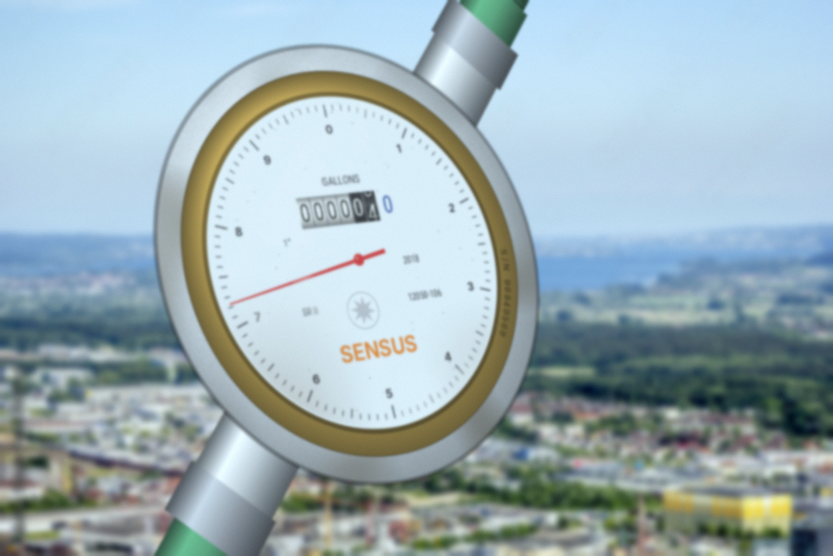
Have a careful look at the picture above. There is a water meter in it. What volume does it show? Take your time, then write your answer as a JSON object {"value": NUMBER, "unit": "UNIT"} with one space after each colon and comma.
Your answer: {"value": 37.2, "unit": "gal"}
